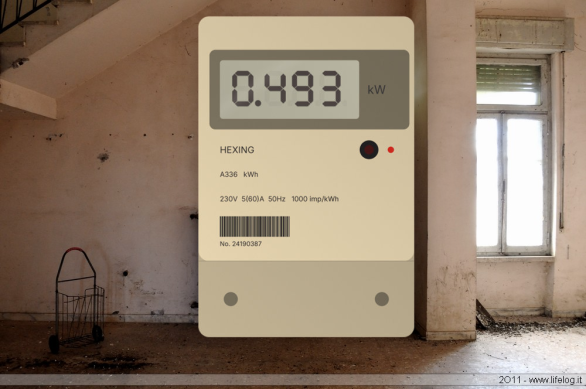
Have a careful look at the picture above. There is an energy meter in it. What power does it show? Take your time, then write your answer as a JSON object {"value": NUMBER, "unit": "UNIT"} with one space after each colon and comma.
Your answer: {"value": 0.493, "unit": "kW"}
